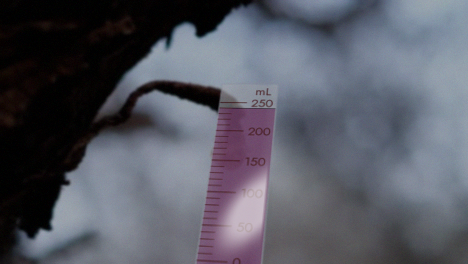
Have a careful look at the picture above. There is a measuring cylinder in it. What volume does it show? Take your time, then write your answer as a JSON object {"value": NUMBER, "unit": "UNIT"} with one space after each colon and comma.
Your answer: {"value": 240, "unit": "mL"}
